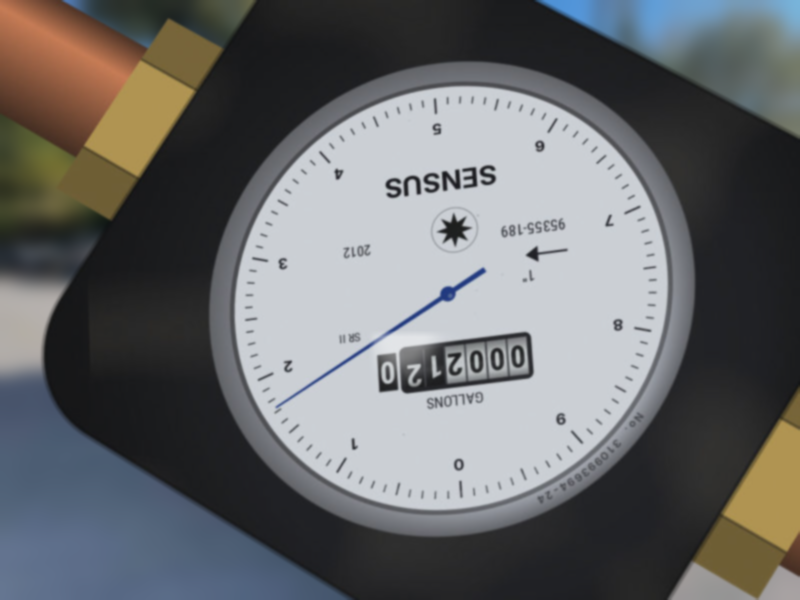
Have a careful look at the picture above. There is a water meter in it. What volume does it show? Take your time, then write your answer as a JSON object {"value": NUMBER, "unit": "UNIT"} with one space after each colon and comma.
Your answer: {"value": 2121.7, "unit": "gal"}
